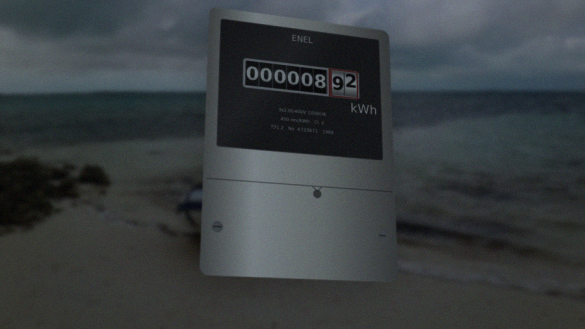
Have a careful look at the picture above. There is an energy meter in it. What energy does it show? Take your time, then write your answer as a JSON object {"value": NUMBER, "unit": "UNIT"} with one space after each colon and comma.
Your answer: {"value": 8.92, "unit": "kWh"}
